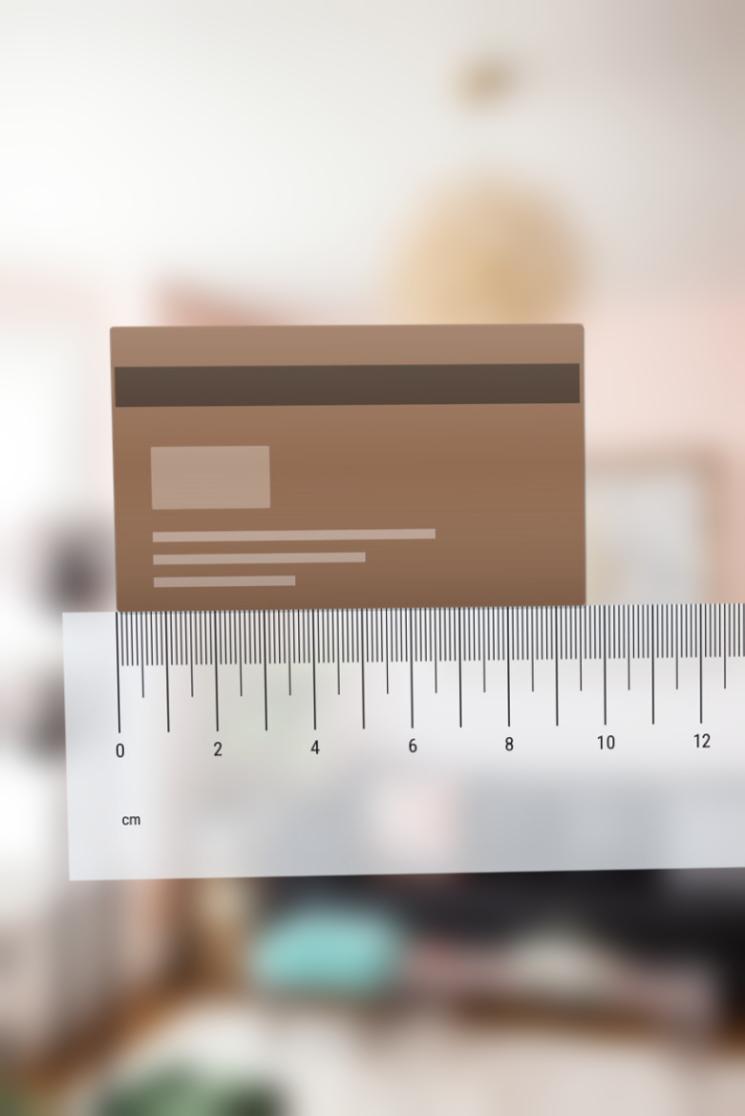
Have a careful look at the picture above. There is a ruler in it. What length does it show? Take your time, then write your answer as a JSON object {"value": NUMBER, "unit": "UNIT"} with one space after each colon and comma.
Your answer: {"value": 9.6, "unit": "cm"}
